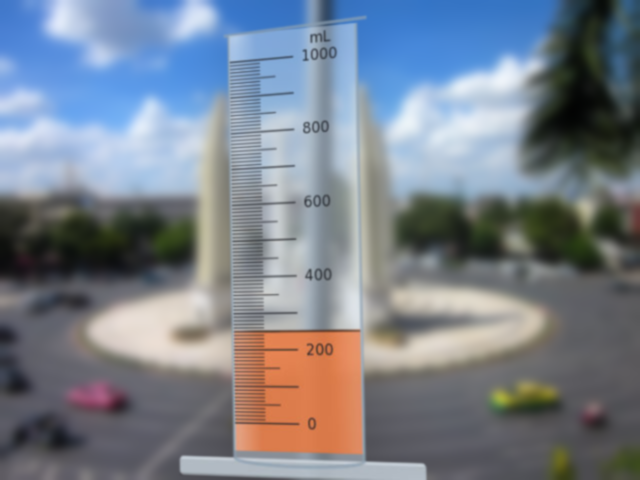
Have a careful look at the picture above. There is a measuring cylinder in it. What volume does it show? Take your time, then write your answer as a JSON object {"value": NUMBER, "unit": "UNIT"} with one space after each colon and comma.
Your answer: {"value": 250, "unit": "mL"}
